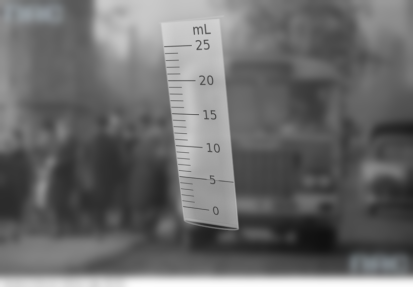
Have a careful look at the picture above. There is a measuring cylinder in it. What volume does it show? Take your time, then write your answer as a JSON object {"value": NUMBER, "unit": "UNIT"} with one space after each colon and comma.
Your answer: {"value": 5, "unit": "mL"}
